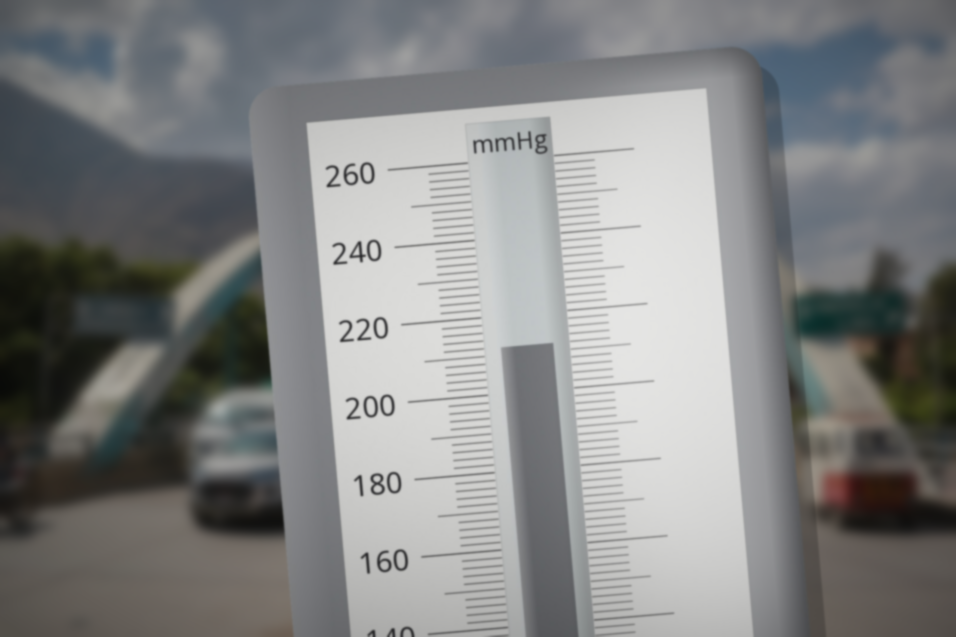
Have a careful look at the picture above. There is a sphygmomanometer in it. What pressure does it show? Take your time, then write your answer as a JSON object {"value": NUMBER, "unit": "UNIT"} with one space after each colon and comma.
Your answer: {"value": 212, "unit": "mmHg"}
